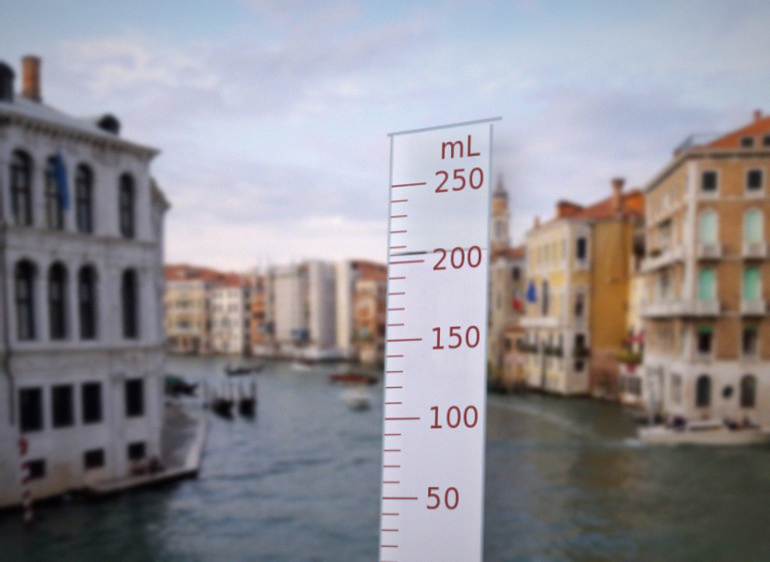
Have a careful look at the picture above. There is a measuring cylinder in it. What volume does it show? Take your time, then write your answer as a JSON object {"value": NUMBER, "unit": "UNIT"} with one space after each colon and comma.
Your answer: {"value": 205, "unit": "mL"}
